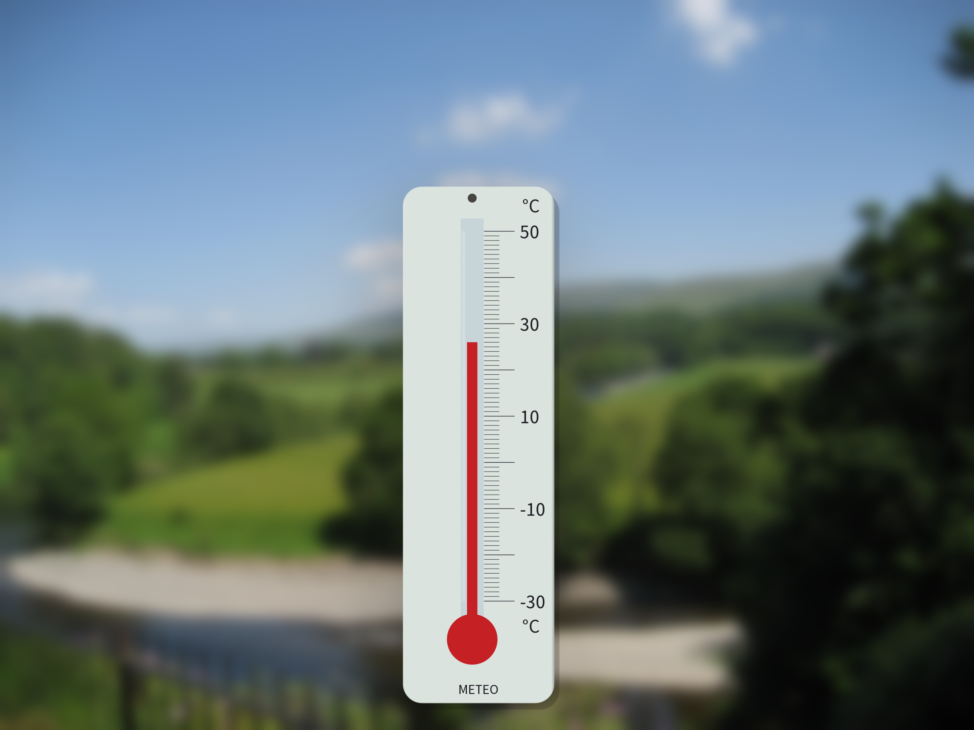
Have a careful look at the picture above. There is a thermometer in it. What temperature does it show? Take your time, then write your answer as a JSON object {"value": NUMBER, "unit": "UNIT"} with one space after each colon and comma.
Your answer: {"value": 26, "unit": "°C"}
